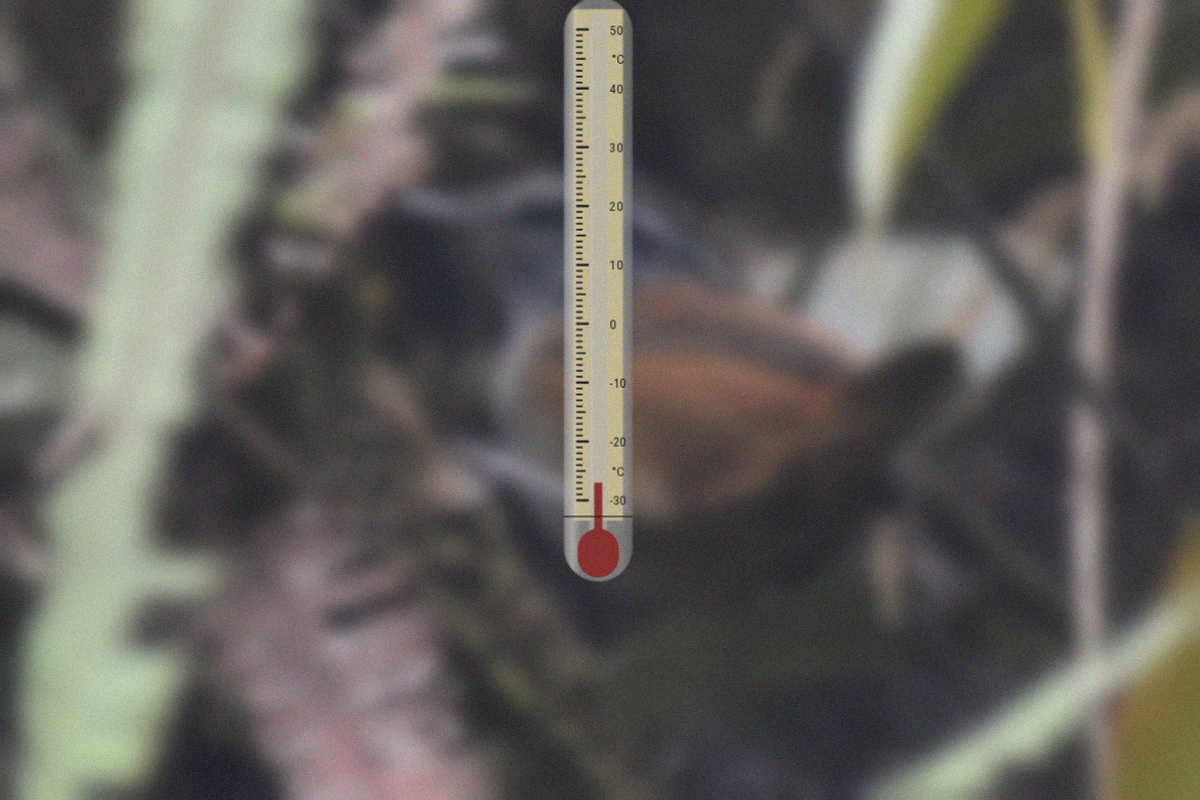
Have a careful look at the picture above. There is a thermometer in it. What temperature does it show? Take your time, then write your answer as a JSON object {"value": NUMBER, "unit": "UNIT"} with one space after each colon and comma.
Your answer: {"value": -27, "unit": "°C"}
